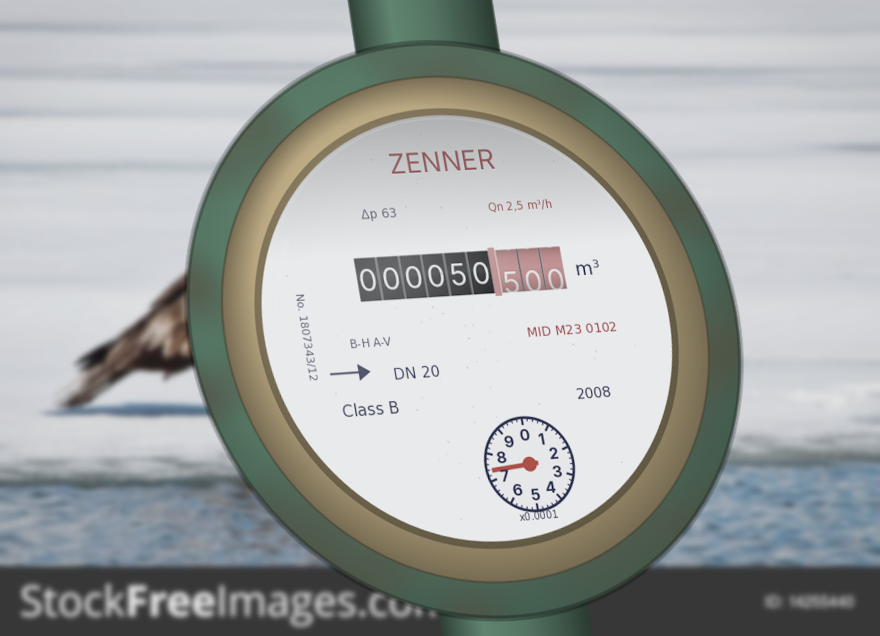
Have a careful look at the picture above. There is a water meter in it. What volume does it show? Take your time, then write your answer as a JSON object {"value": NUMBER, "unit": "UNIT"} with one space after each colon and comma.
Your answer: {"value": 50.4997, "unit": "m³"}
